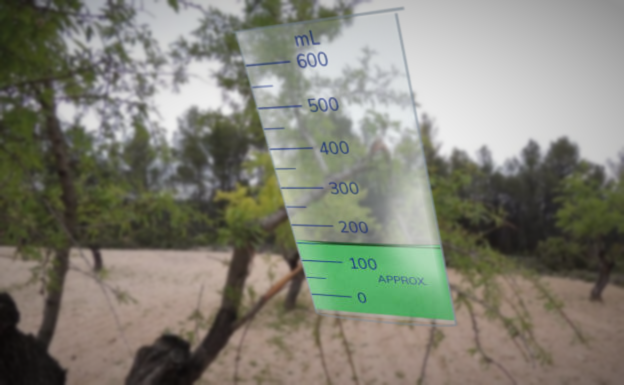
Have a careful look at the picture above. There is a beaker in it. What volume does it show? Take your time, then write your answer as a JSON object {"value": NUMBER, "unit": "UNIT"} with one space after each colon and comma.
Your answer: {"value": 150, "unit": "mL"}
